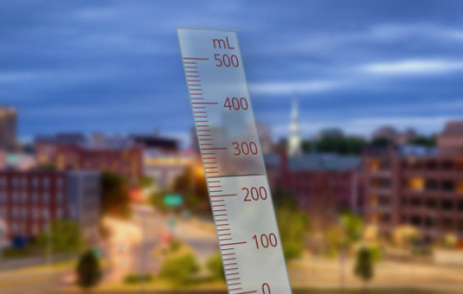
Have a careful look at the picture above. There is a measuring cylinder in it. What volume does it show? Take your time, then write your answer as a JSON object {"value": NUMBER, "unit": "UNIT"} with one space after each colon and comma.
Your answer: {"value": 240, "unit": "mL"}
